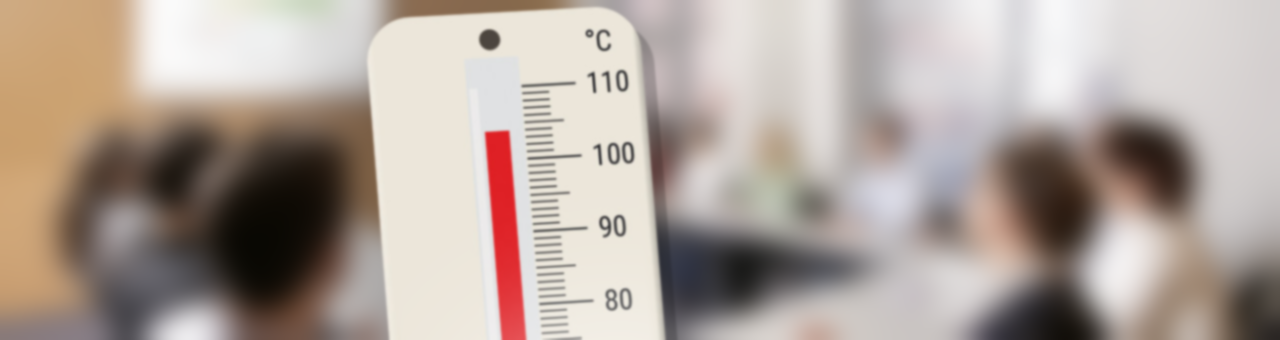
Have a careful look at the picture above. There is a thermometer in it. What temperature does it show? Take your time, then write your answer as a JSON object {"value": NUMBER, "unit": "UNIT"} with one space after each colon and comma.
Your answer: {"value": 104, "unit": "°C"}
